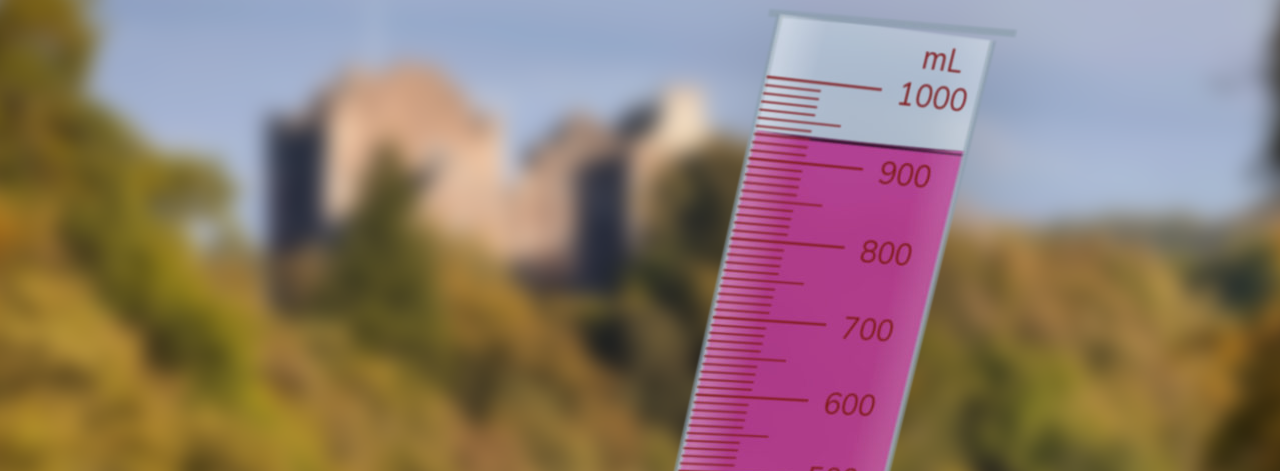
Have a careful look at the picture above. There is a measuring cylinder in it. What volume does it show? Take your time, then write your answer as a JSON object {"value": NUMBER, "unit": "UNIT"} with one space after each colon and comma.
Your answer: {"value": 930, "unit": "mL"}
